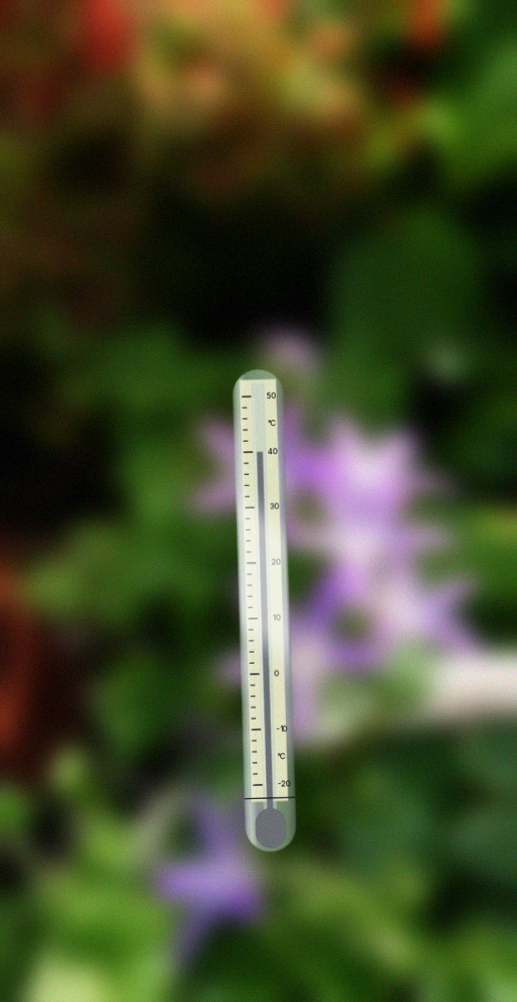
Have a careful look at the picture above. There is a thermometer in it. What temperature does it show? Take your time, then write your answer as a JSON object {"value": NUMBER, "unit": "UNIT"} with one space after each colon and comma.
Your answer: {"value": 40, "unit": "°C"}
